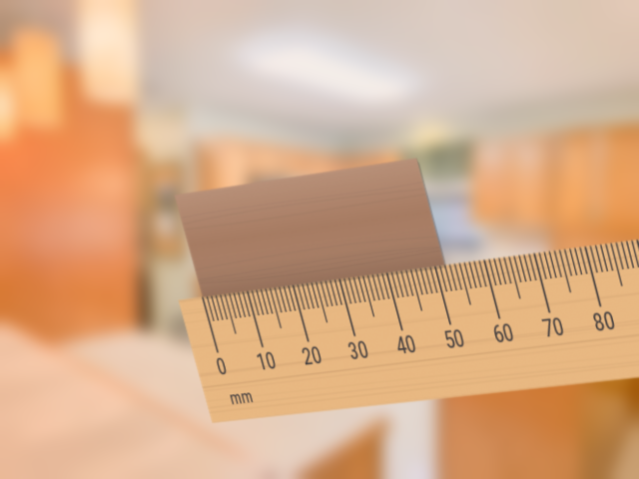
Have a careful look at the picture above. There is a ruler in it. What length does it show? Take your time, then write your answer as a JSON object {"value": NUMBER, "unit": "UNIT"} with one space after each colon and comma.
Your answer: {"value": 52, "unit": "mm"}
